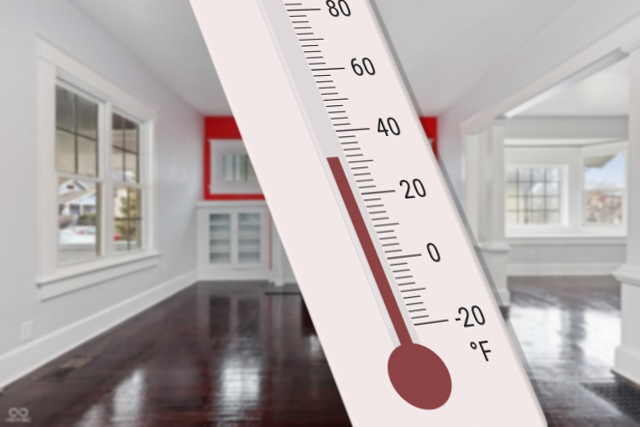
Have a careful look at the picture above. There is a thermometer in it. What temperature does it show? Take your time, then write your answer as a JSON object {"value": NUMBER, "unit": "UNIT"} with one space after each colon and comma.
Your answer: {"value": 32, "unit": "°F"}
